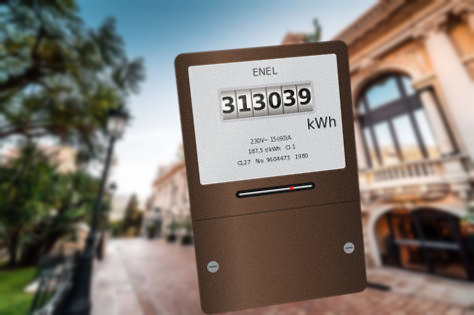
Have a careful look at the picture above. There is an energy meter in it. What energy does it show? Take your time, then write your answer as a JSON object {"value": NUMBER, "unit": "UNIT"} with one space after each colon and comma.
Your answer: {"value": 313039, "unit": "kWh"}
